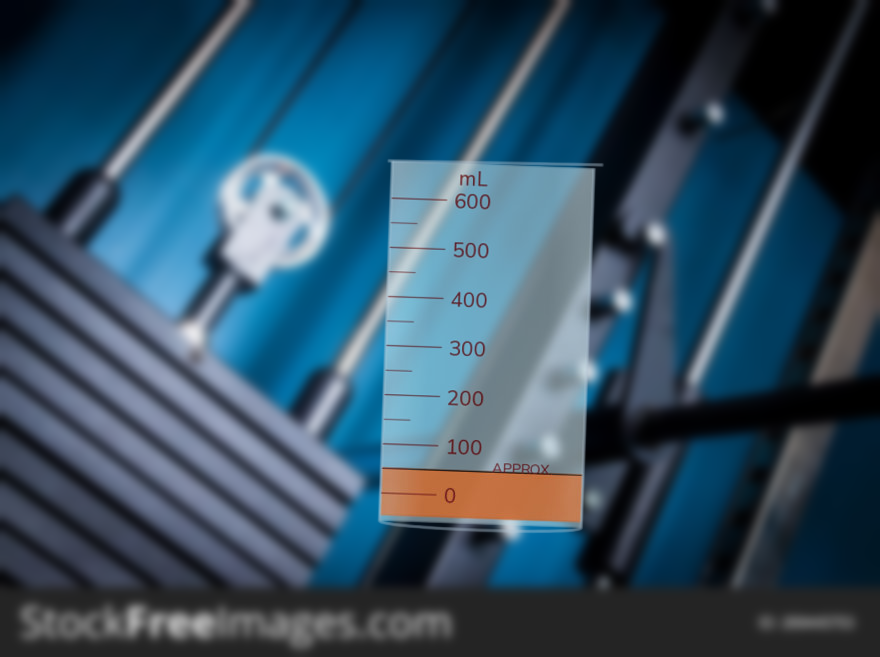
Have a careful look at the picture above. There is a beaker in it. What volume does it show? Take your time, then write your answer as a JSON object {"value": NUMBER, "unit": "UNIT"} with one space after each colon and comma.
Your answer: {"value": 50, "unit": "mL"}
